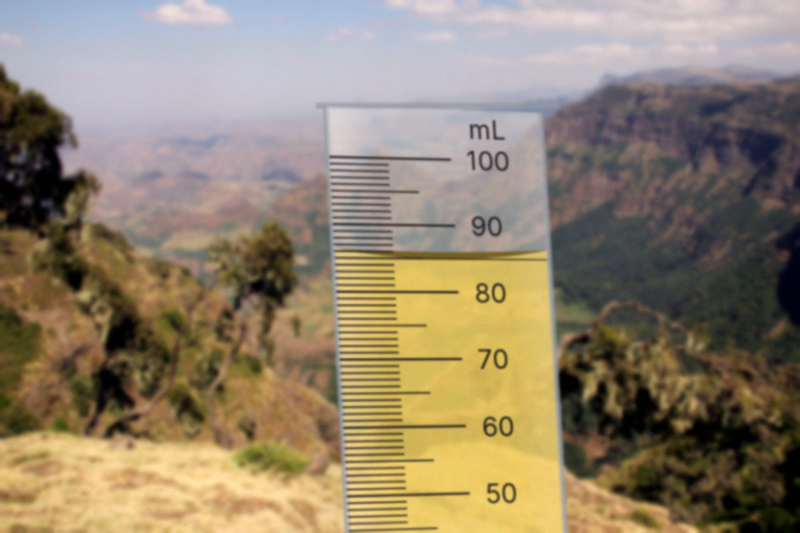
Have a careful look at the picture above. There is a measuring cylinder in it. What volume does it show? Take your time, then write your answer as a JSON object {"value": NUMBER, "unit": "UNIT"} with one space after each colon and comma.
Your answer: {"value": 85, "unit": "mL"}
